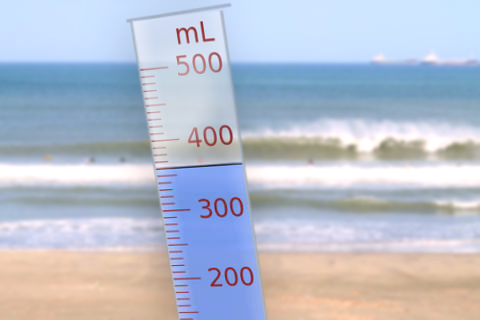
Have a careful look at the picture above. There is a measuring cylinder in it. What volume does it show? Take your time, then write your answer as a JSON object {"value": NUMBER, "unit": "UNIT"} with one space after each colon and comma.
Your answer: {"value": 360, "unit": "mL"}
